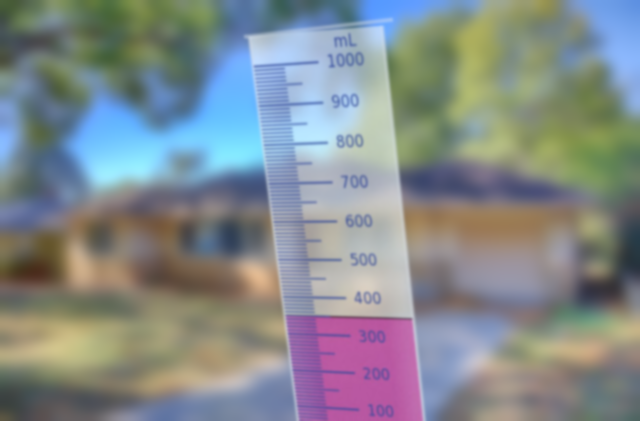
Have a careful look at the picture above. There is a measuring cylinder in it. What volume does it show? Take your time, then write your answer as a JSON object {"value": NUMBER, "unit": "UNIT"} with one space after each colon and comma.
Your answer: {"value": 350, "unit": "mL"}
